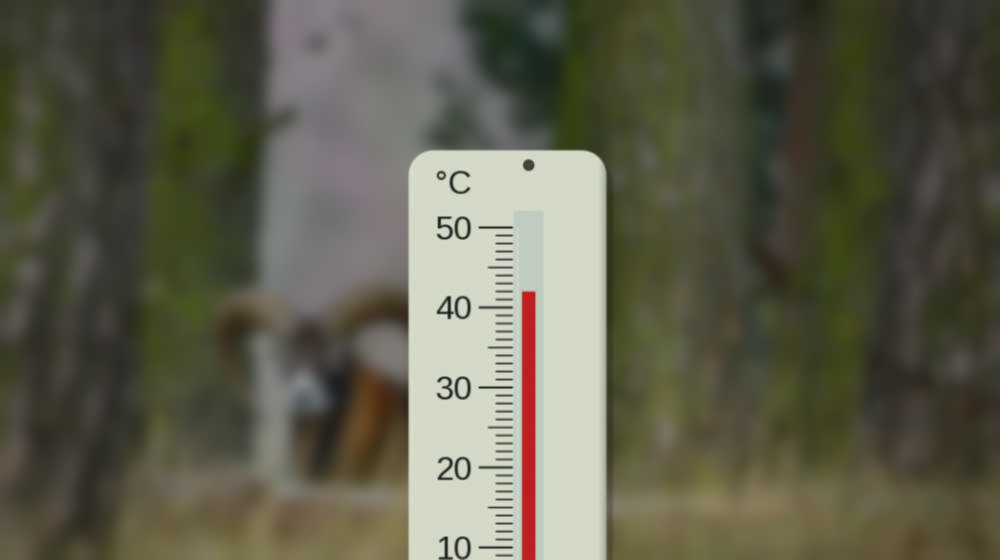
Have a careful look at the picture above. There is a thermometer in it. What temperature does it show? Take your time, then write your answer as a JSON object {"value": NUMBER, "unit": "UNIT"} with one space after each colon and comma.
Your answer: {"value": 42, "unit": "°C"}
